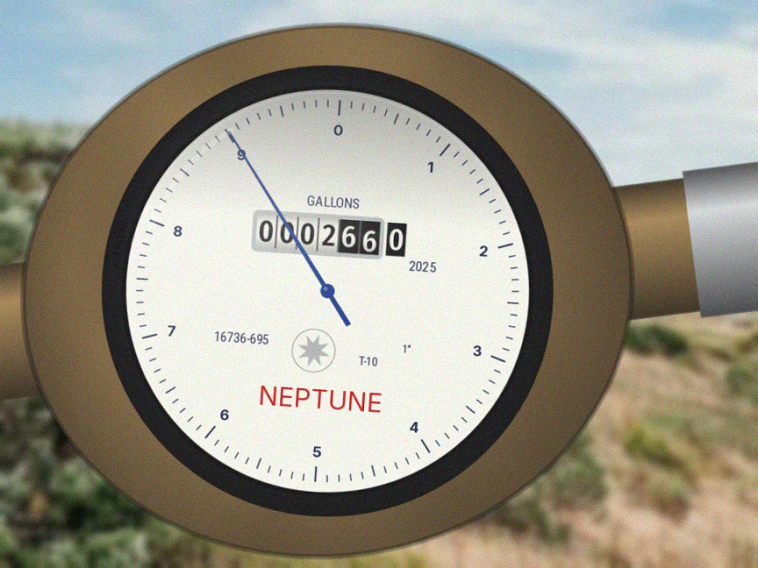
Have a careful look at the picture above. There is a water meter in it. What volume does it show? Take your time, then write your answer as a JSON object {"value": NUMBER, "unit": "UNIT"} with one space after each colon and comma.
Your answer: {"value": 2659.0, "unit": "gal"}
